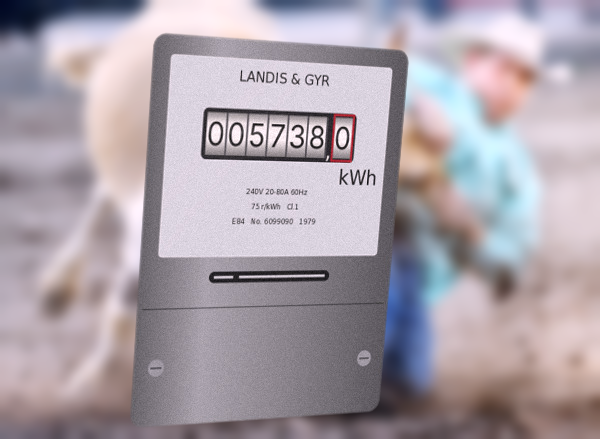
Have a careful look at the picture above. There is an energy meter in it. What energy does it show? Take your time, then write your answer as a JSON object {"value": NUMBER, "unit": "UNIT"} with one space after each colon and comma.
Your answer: {"value": 5738.0, "unit": "kWh"}
